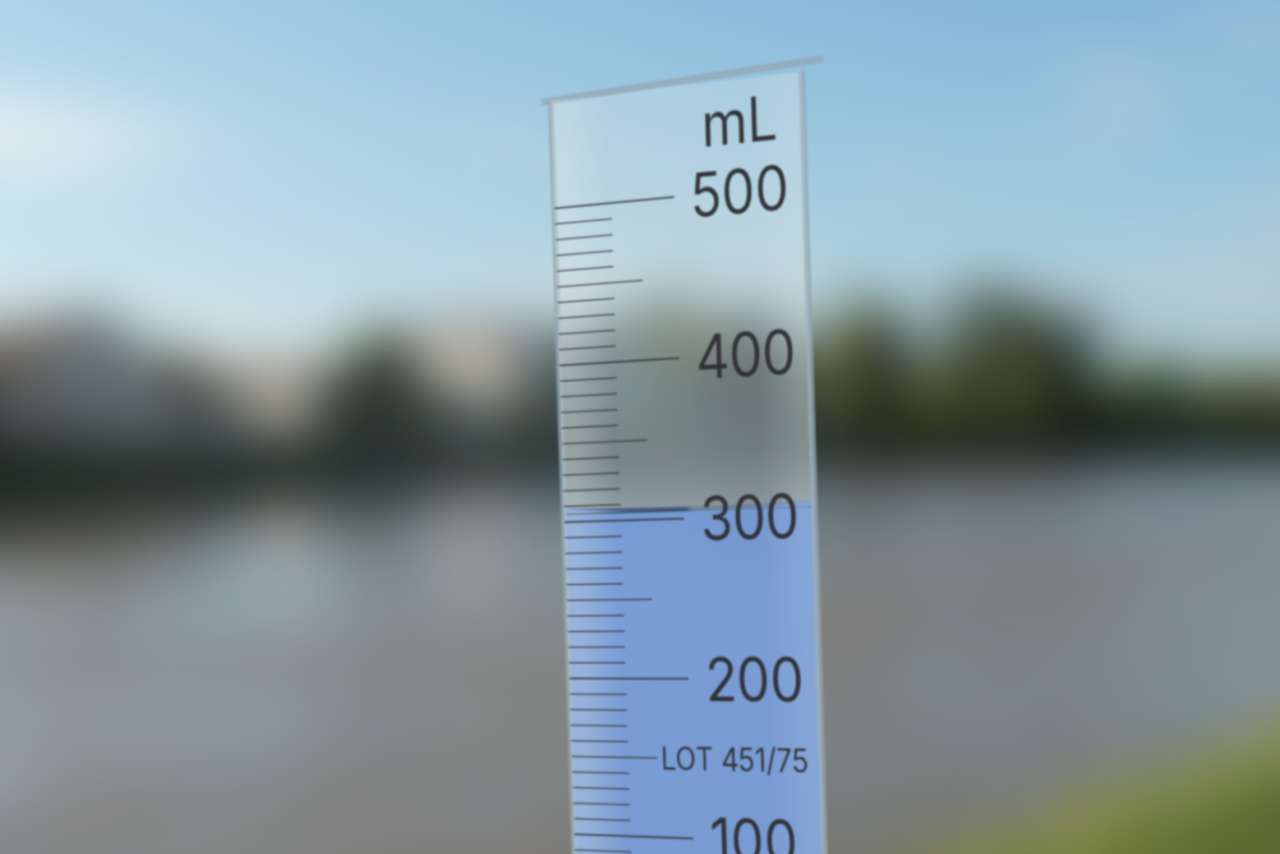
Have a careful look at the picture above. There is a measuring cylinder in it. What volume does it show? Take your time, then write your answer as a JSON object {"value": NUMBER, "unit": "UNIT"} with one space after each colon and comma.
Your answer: {"value": 305, "unit": "mL"}
